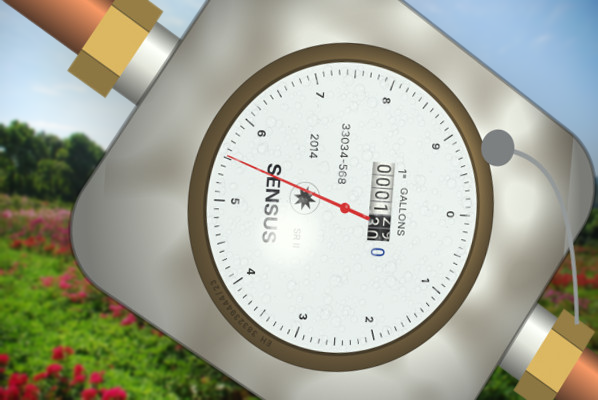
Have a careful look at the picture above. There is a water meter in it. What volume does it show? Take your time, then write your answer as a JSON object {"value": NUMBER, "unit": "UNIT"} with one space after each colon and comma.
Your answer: {"value": 1295.5, "unit": "gal"}
